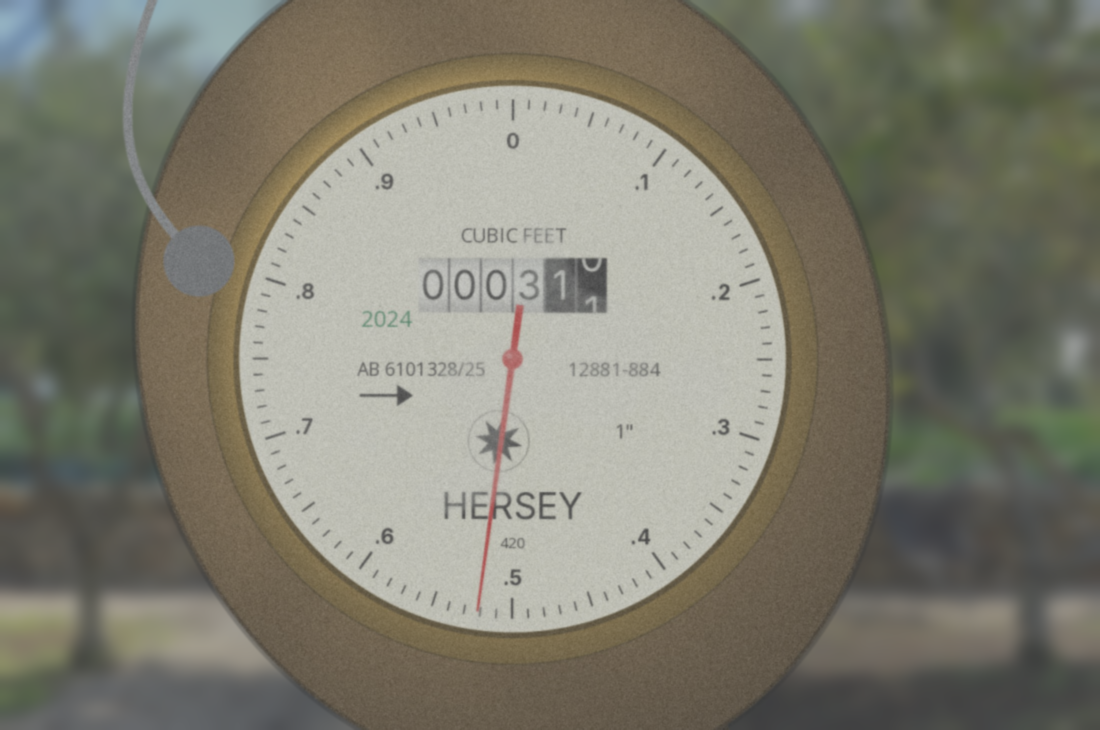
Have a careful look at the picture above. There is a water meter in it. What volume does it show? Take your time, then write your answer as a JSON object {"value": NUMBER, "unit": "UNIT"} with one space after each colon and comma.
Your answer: {"value": 310.52, "unit": "ft³"}
